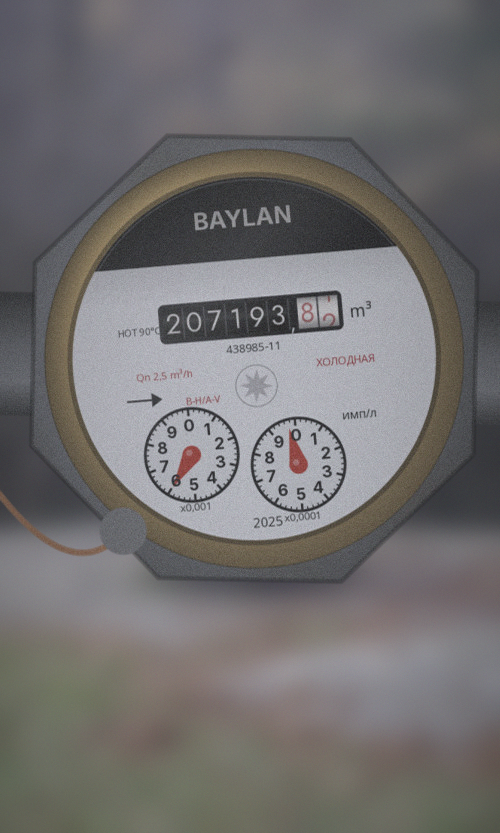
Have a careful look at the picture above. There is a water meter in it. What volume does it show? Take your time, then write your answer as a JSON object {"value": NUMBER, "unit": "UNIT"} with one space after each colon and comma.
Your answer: {"value": 207193.8159, "unit": "m³"}
